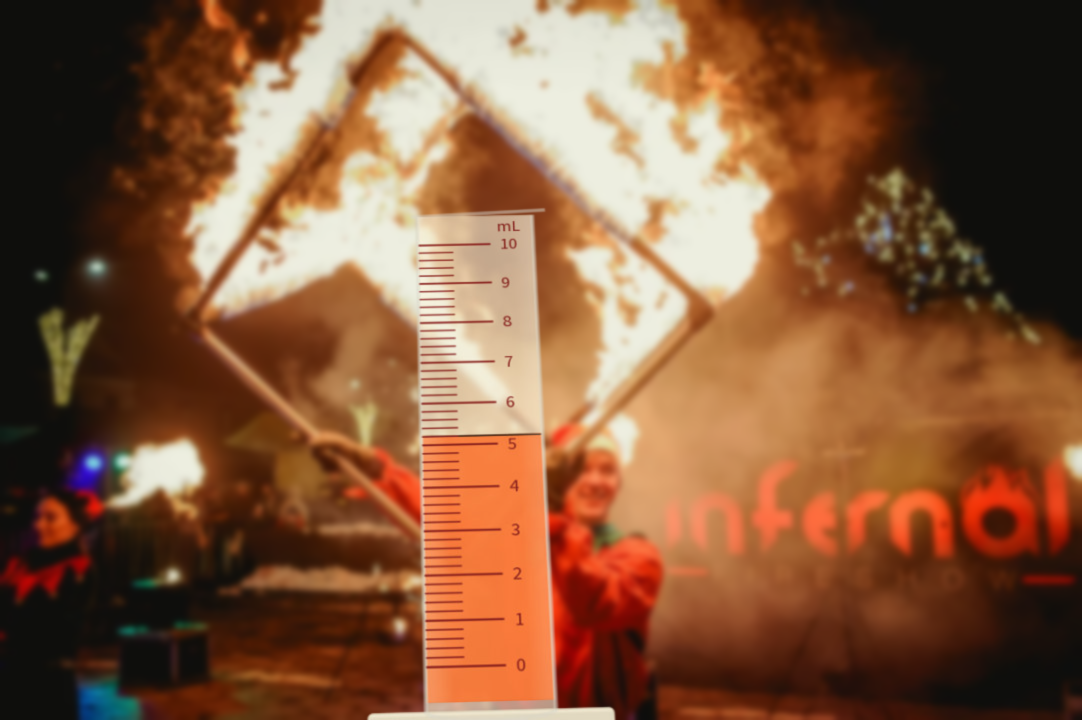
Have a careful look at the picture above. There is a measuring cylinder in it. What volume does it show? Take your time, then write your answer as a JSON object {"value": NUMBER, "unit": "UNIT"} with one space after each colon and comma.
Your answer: {"value": 5.2, "unit": "mL"}
